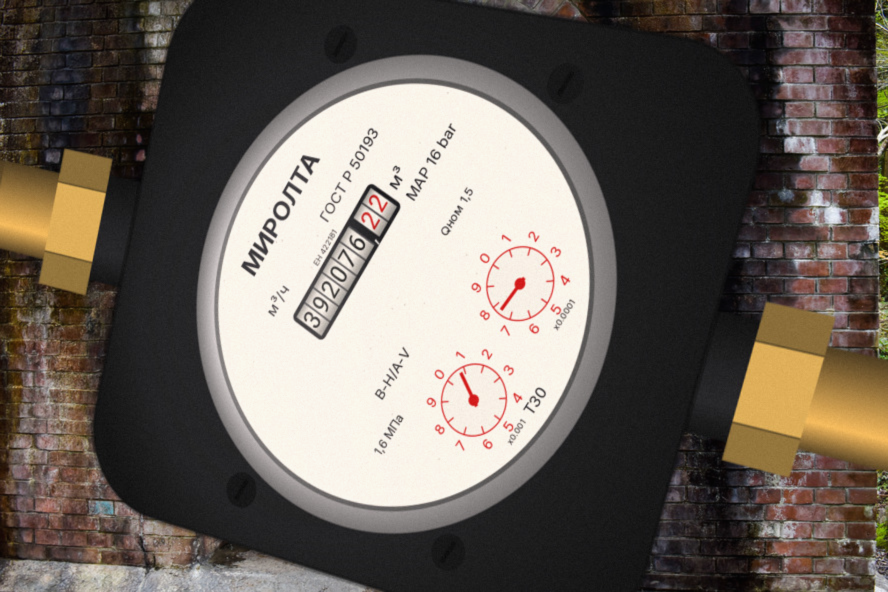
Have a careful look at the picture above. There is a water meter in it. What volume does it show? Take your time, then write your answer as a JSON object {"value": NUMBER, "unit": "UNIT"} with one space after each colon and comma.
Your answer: {"value": 392076.2207, "unit": "m³"}
